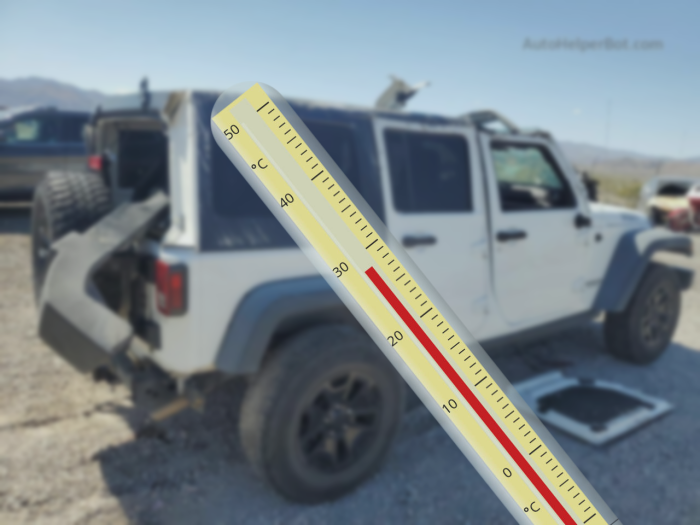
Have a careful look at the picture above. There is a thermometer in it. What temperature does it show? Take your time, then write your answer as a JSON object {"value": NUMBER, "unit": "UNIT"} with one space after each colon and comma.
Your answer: {"value": 28, "unit": "°C"}
